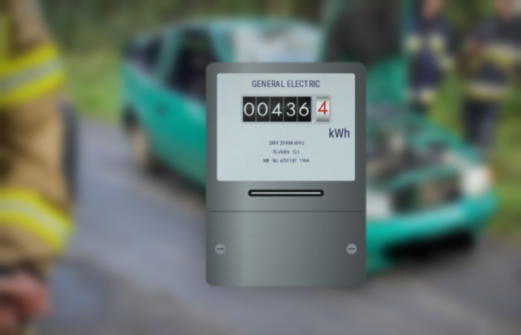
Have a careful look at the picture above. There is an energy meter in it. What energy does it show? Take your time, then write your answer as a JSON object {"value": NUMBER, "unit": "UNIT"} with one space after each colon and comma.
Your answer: {"value": 436.4, "unit": "kWh"}
